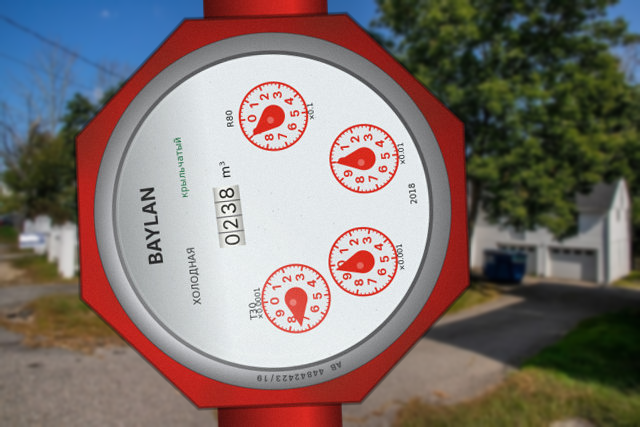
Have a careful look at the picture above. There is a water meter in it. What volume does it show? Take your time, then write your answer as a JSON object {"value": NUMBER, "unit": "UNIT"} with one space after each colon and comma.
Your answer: {"value": 238.8997, "unit": "m³"}
